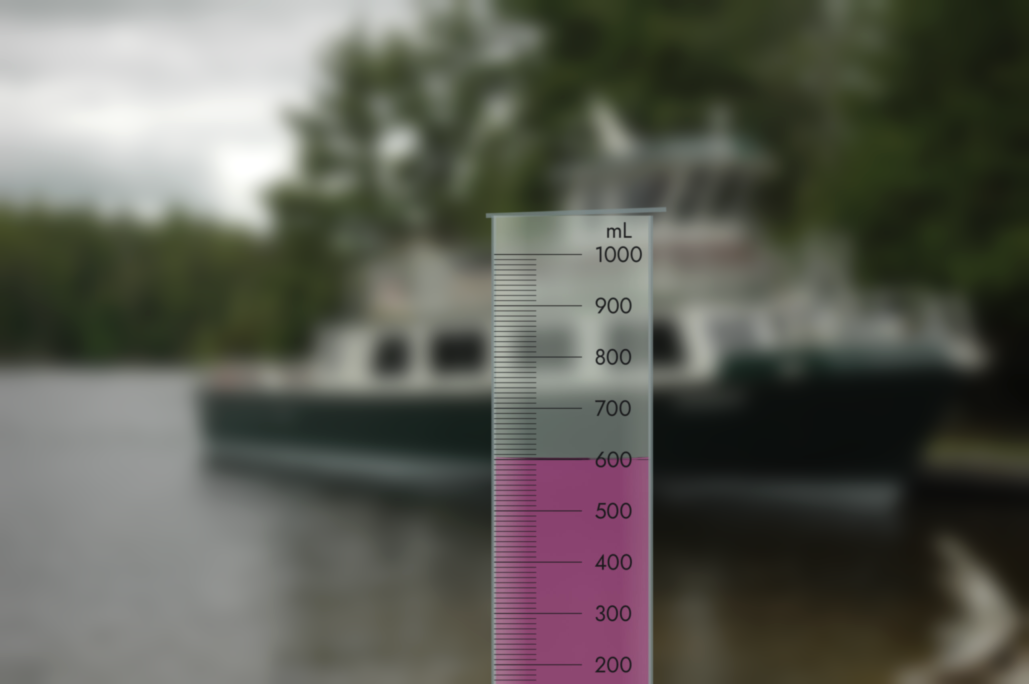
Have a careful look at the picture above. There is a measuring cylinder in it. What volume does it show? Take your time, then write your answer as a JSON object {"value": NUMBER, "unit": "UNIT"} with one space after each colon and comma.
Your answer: {"value": 600, "unit": "mL"}
